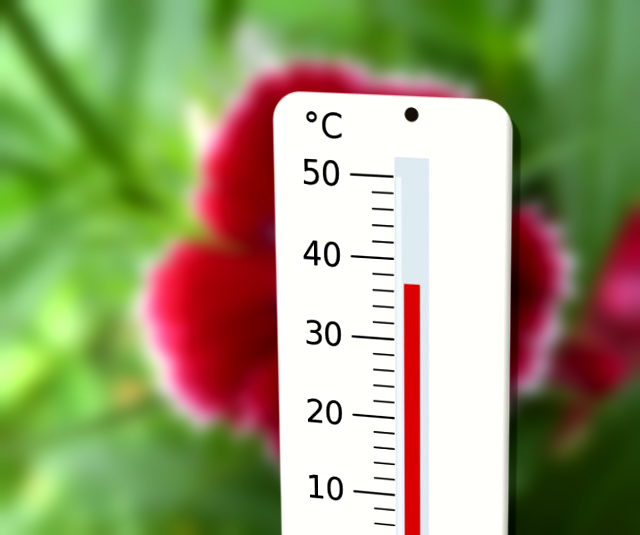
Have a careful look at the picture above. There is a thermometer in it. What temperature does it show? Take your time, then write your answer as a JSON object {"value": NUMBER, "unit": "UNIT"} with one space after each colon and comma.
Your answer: {"value": 37, "unit": "°C"}
